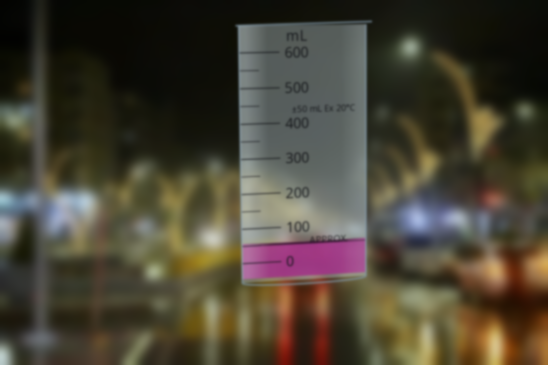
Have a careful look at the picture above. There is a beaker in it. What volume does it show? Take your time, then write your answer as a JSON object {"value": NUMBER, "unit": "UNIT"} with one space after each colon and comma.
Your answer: {"value": 50, "unit": "mL"}
